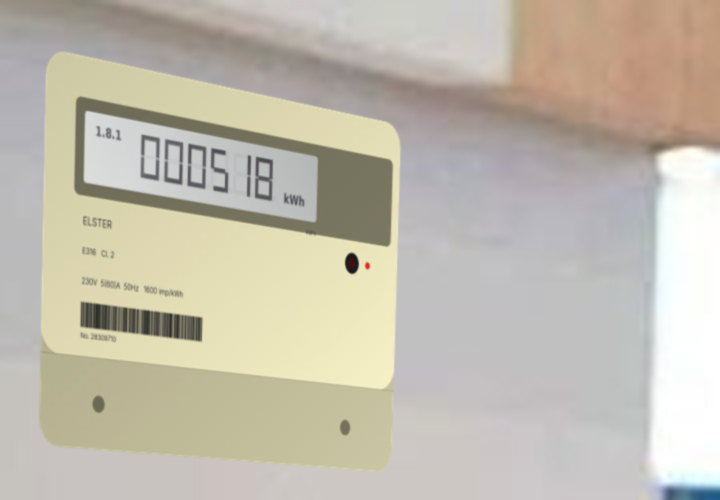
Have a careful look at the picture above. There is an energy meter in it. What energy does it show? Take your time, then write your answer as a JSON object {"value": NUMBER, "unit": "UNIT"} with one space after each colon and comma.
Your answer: {"value": 518, "unit": "kWh"}
